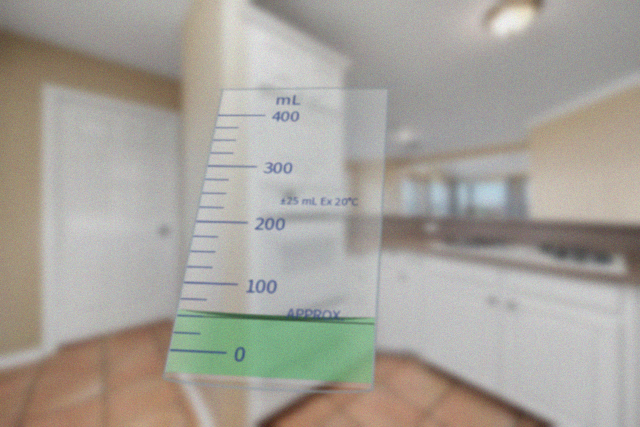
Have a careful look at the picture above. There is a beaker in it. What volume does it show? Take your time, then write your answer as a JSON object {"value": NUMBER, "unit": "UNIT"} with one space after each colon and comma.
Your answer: {"value": 50, "unit": "mL"}
